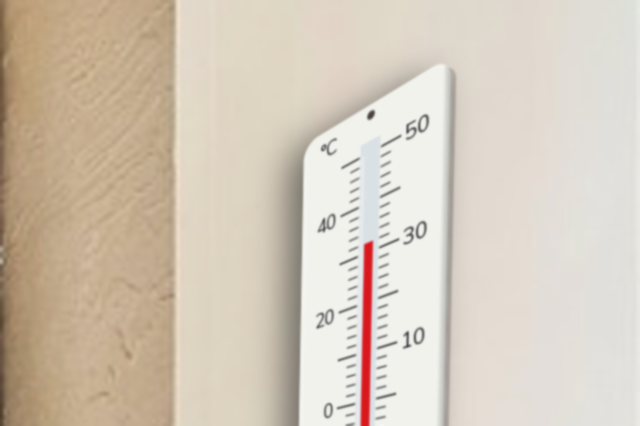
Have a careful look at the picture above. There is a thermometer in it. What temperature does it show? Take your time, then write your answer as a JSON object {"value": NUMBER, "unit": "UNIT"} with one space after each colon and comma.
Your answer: {"value": 32, "unit": "°C"}
